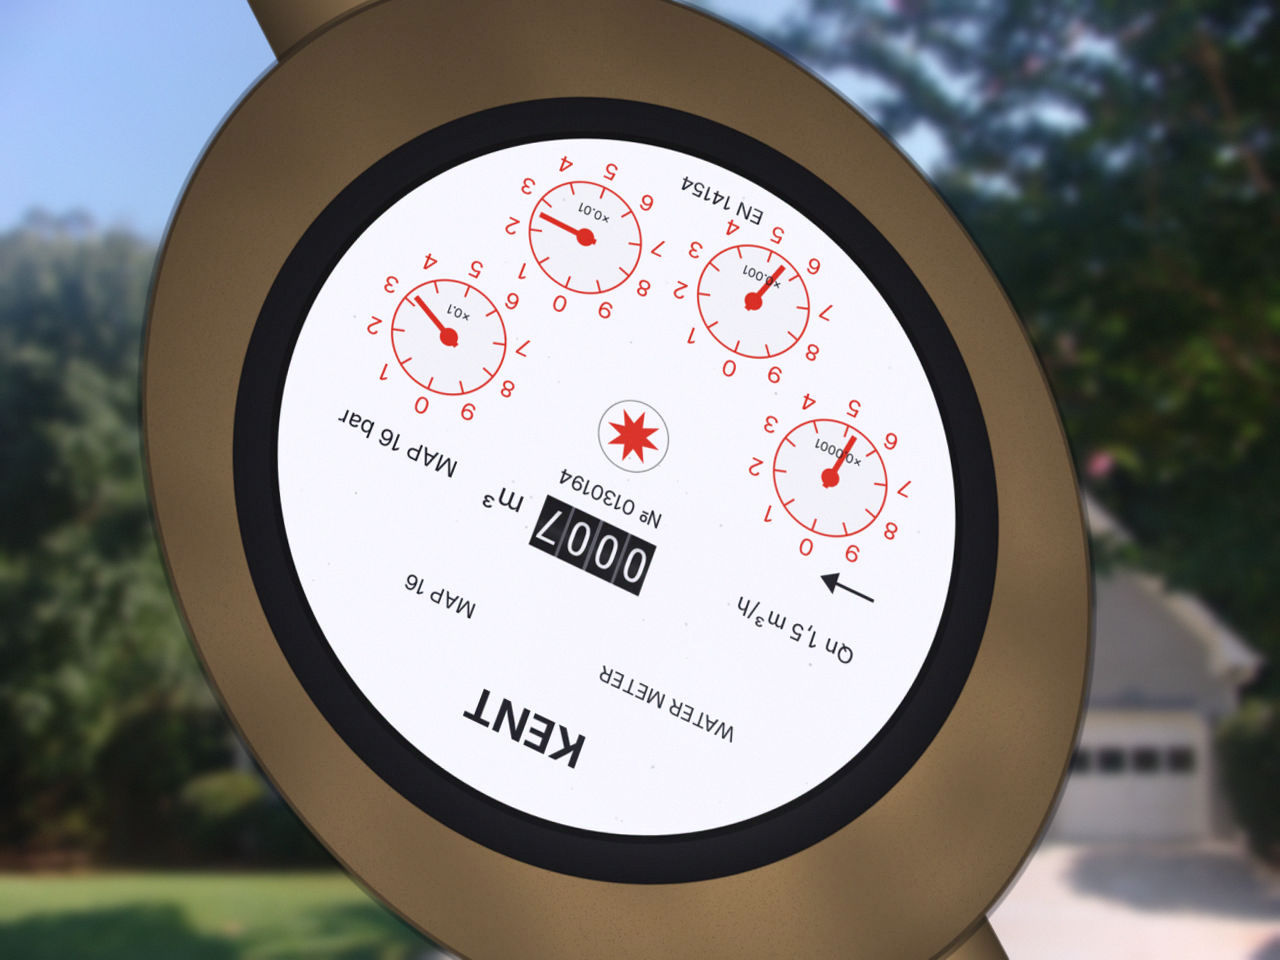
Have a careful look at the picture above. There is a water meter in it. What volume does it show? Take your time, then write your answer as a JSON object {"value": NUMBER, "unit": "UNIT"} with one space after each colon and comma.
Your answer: {"value": 7.3255, "unit": "m³"}
